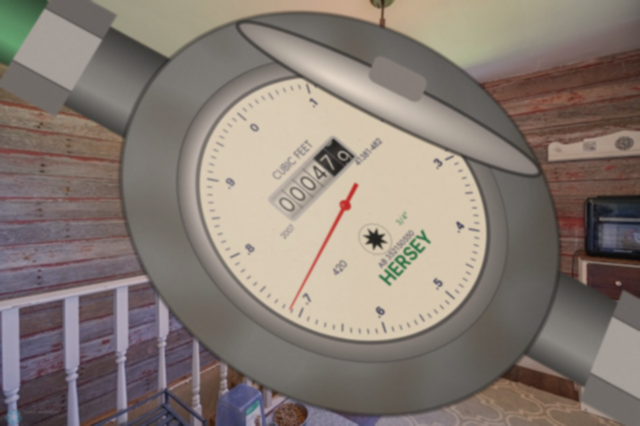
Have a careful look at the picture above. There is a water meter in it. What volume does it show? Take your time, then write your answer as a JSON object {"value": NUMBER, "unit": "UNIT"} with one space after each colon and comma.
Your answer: {"value": 478.71, "unit": "ft³"}
